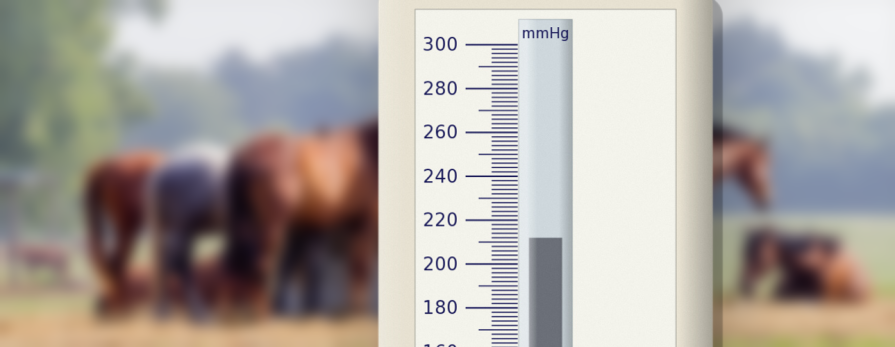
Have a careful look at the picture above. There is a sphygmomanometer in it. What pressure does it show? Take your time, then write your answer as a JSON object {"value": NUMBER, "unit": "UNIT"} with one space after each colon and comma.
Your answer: {"value": 212, "unit": "mmHg"}
